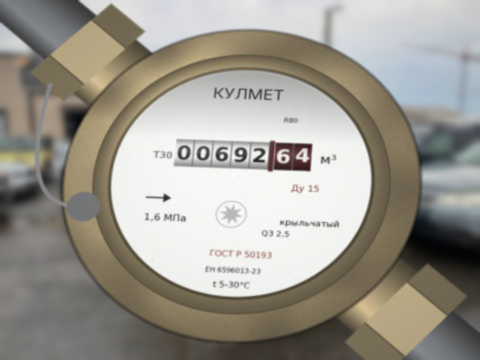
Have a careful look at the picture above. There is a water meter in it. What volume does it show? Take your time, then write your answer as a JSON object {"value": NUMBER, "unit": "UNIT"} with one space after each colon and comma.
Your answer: {"value": 692.64, "unit": "m³"}
